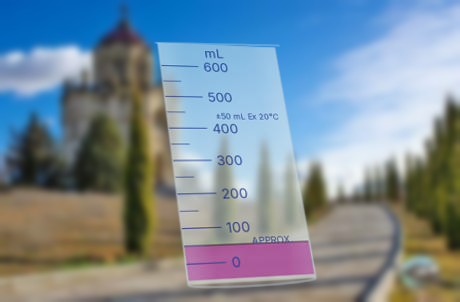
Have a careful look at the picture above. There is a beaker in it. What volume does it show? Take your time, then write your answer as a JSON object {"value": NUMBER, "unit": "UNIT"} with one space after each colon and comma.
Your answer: {"value": 50, "unit": "mL"}
